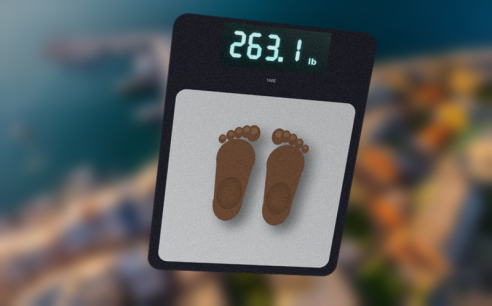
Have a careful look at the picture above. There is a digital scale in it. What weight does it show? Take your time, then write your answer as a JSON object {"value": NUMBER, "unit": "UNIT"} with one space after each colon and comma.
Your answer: {"value": 263.1, "unit": "lb"}
